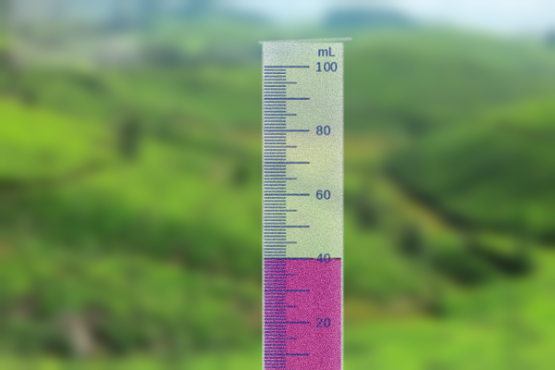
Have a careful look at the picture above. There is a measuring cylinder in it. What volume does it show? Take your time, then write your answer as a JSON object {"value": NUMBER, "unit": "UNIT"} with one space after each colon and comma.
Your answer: {"value": 40, "unit": "mL"}
